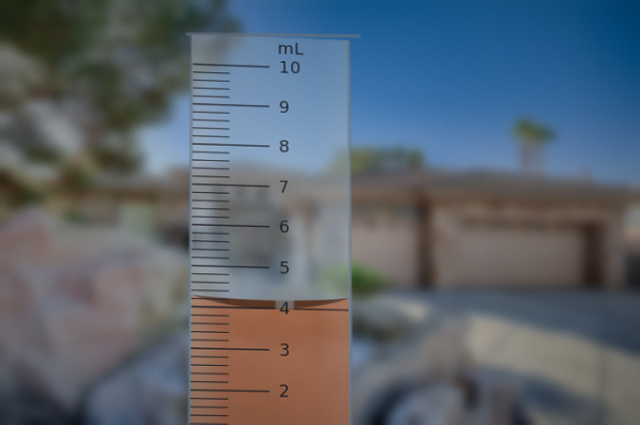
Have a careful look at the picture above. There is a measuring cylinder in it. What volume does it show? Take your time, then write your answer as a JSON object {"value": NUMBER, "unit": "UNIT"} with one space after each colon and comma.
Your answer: {"value": 4, "unit": "mL"}
